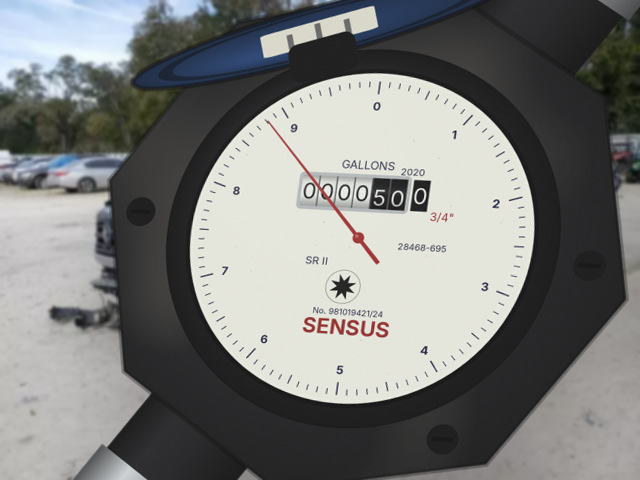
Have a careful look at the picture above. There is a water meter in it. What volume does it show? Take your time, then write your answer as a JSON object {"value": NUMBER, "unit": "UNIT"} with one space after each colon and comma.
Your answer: {"value": 498.8, "unit": "gal"}
